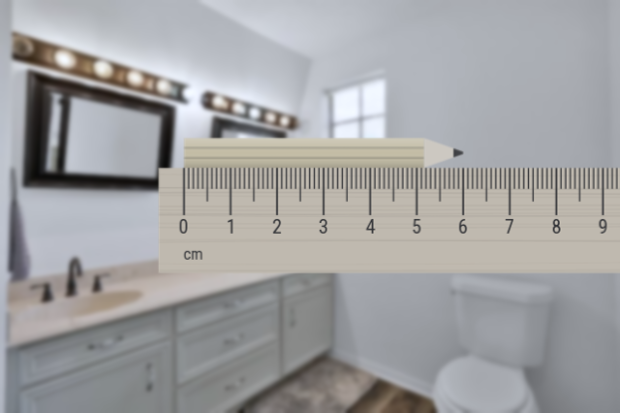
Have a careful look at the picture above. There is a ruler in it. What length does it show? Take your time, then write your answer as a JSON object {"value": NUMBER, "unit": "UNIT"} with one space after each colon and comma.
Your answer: {"value": 6, "unit": "cm"}
